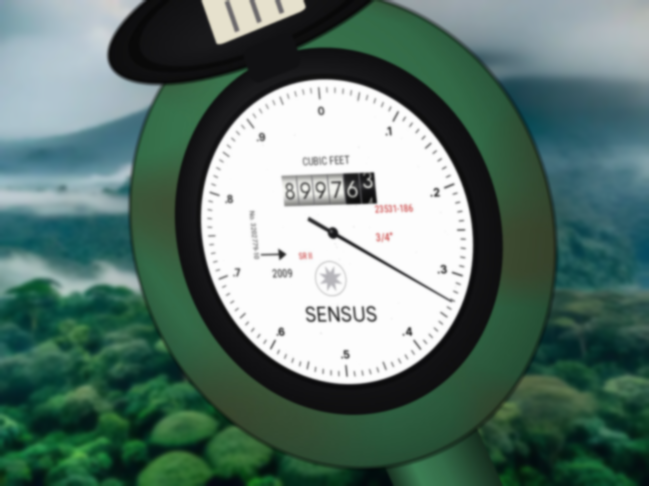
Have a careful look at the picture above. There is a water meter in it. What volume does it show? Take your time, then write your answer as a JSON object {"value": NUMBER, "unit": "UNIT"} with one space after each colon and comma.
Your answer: {"value": 899763.33, "unit": "ft³"}
